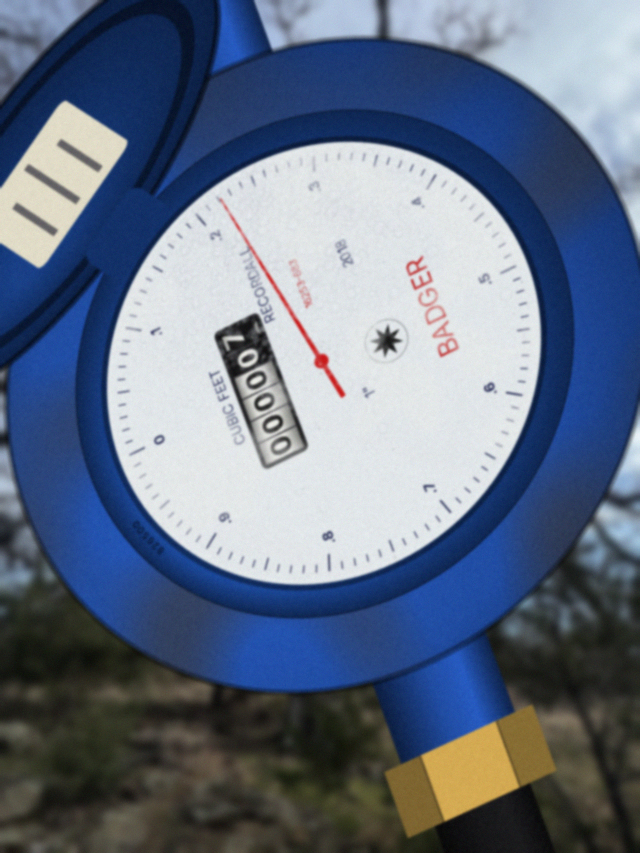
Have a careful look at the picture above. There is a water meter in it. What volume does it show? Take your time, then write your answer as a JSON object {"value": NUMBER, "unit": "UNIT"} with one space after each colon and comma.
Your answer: {"value": 7.22, "unit": "ft³"}
